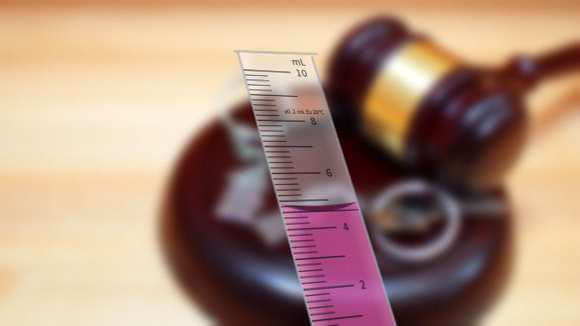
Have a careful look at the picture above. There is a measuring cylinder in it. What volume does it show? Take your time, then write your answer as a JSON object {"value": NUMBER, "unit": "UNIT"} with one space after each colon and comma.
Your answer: {"value": 4.6, "unit": "mL"}
